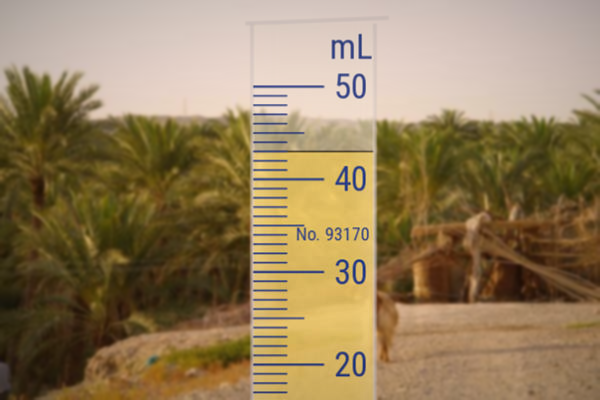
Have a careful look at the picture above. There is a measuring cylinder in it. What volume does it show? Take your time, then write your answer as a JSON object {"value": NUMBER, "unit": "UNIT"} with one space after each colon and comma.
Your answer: {"value": 43, "unit": "mL"}
